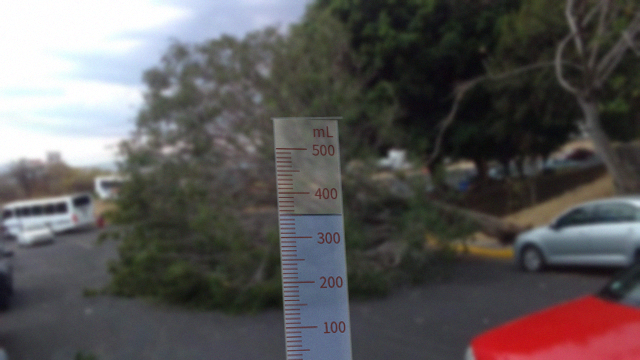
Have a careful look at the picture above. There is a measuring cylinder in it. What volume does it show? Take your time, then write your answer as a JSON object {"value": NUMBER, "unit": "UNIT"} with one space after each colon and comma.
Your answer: {"value": 350, "unit": "mL"}
